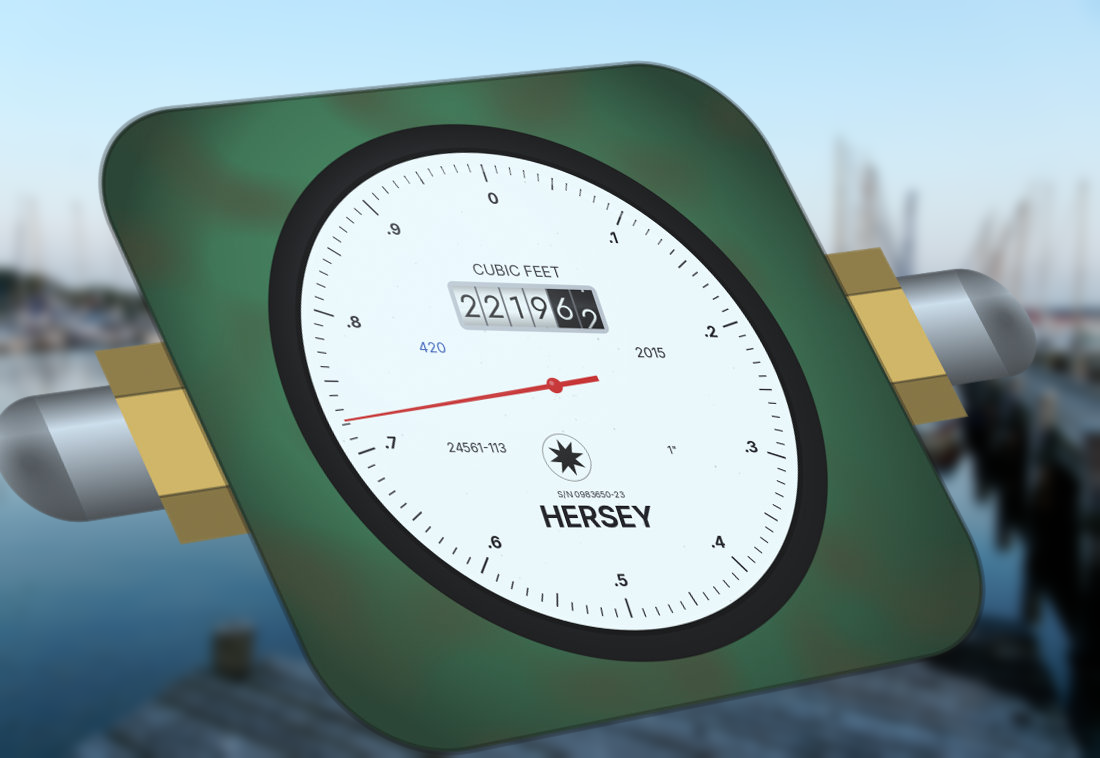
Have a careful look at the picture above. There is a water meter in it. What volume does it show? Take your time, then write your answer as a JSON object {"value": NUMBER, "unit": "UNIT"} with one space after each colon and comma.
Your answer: {"value": 221961.72, "unit": "ft³"}
